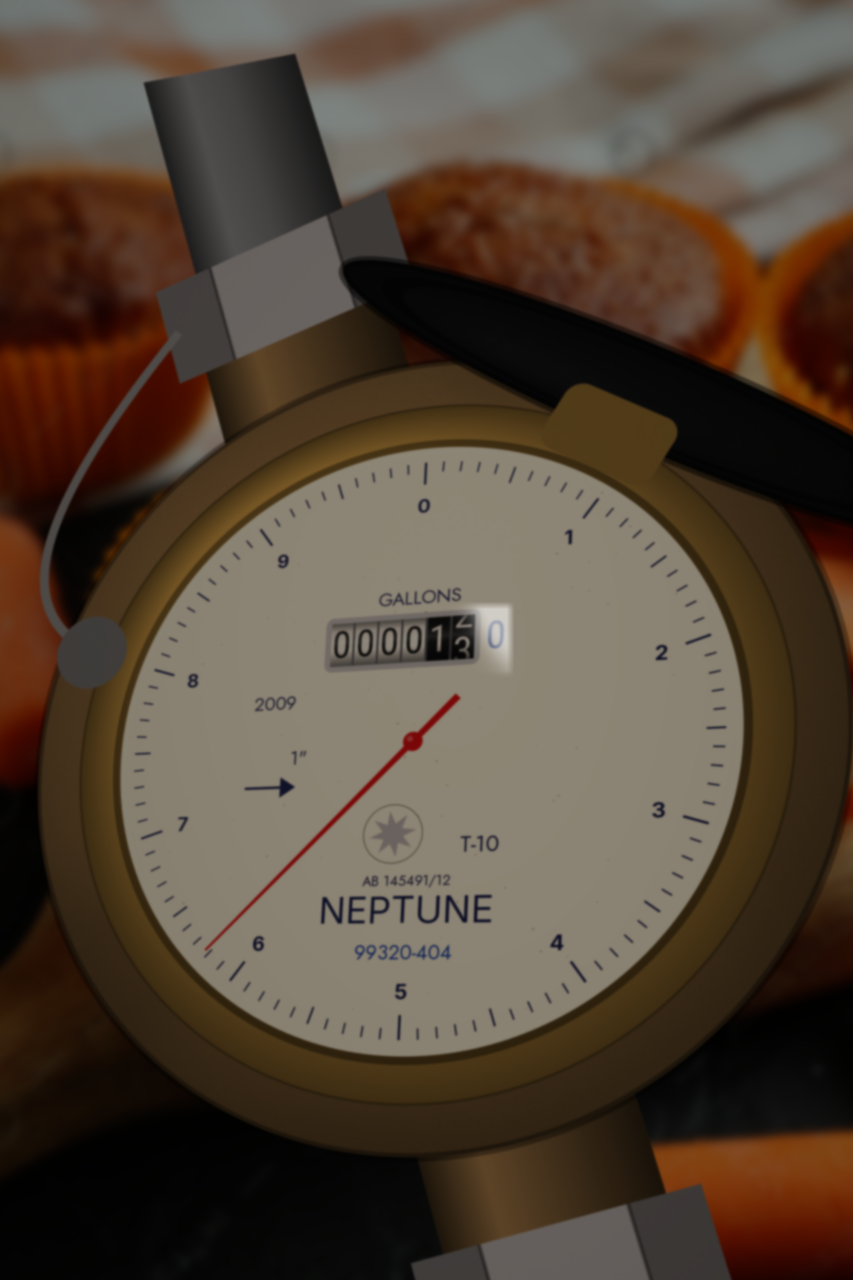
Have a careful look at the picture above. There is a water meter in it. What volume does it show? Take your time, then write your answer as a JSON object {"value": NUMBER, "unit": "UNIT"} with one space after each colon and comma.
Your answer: {"value": 126.2, "unit": "gal"}
